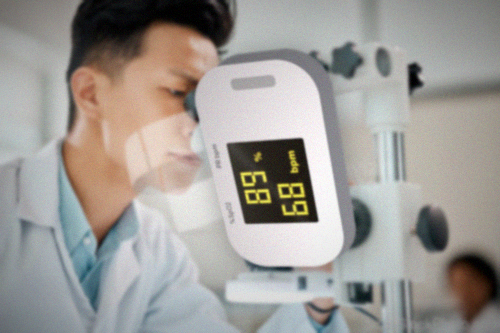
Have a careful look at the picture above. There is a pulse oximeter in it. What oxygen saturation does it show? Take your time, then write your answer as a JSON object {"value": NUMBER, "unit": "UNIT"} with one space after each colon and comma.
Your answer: {"value": 89, "unit": "%"}
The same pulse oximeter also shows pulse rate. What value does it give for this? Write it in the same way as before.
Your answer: {"value": 68, "unit": "bpm"}
